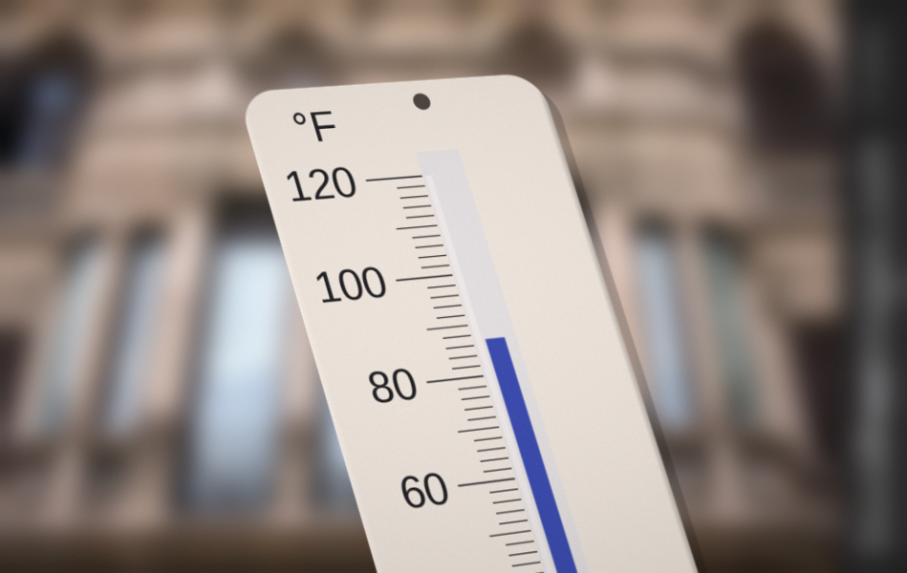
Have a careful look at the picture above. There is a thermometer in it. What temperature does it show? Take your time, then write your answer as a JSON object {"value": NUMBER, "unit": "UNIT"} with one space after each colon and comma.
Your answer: {"value": 87, "unit": "°F"}
